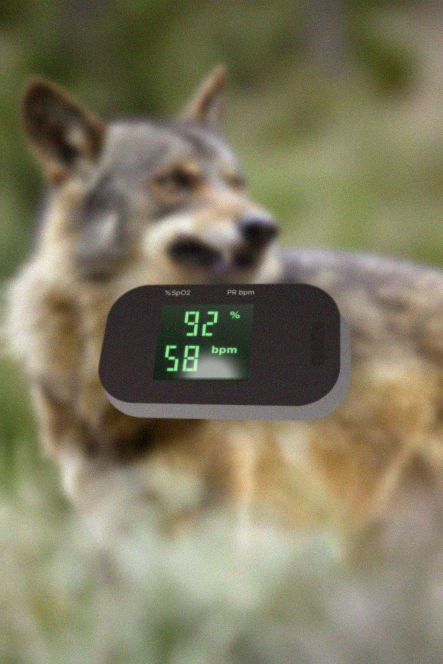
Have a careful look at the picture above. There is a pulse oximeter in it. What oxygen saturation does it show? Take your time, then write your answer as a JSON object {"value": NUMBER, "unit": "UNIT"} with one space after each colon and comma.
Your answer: {"value": 92, "unit": "%"}
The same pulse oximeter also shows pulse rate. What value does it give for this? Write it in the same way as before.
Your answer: {"value": 58, "unit": "bpm"}
